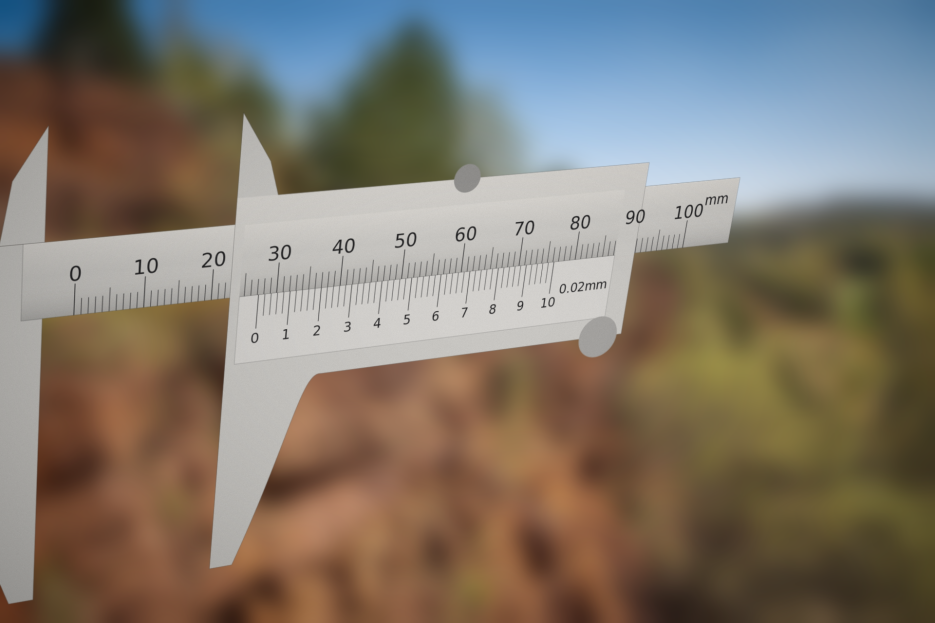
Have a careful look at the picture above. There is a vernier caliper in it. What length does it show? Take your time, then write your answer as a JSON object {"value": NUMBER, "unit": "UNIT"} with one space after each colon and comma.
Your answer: {"value": 27.2, "unit": "mm"}
